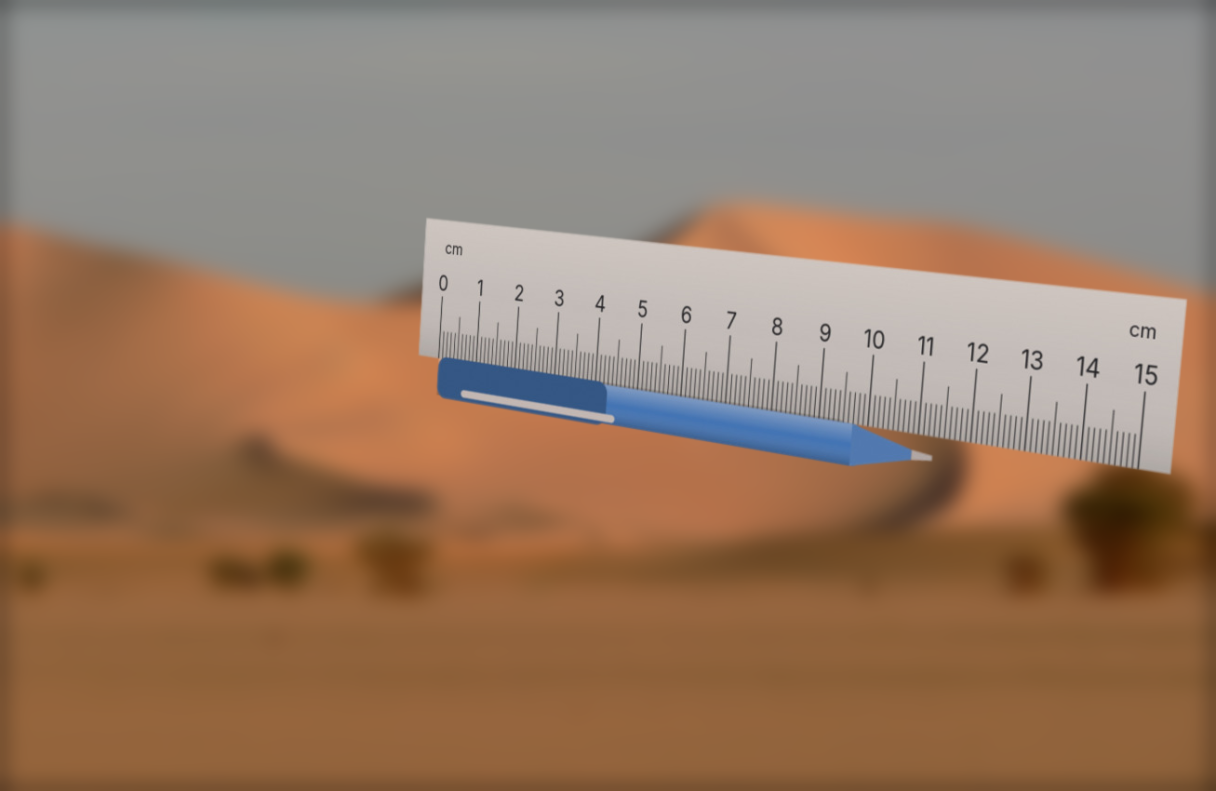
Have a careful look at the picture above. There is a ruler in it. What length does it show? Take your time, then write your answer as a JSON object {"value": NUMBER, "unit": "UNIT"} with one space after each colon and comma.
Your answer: {"value": 11.3, "unit": "cm"}
